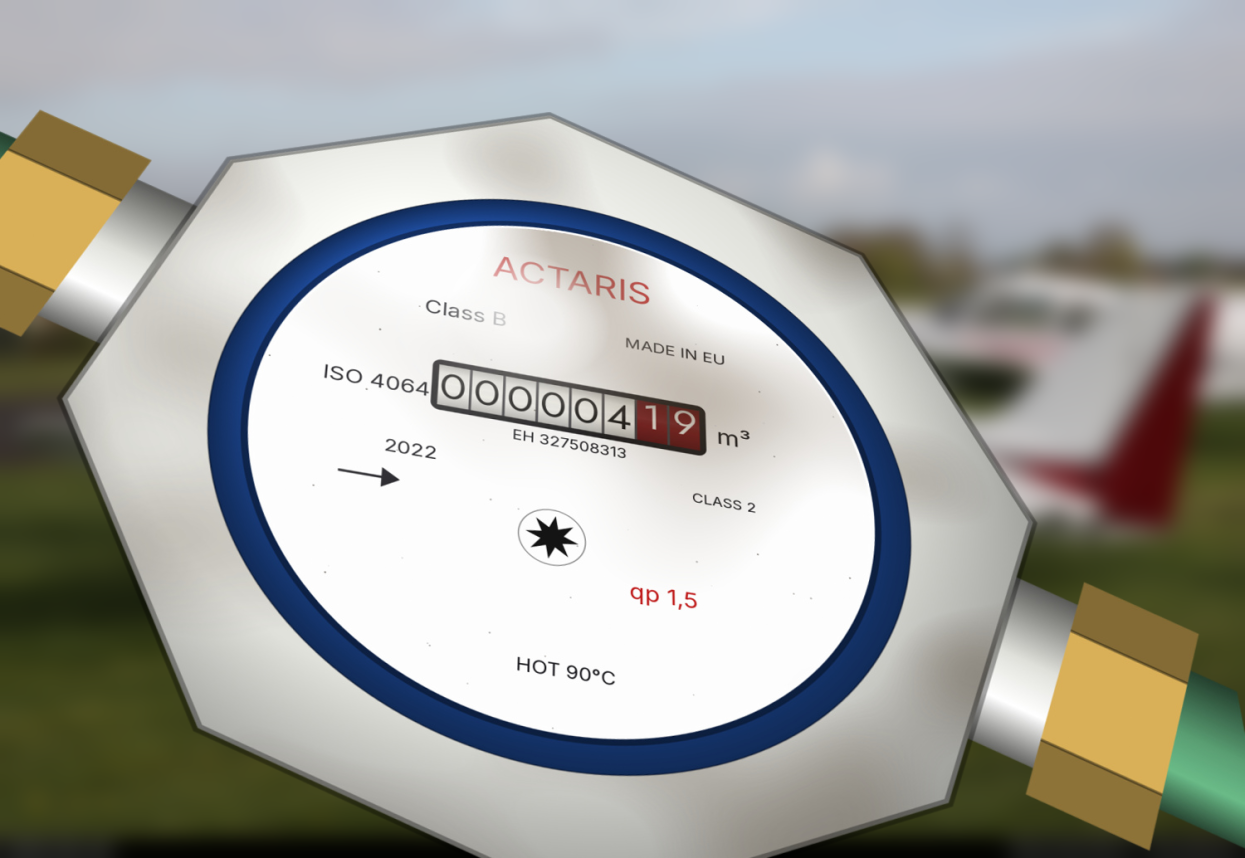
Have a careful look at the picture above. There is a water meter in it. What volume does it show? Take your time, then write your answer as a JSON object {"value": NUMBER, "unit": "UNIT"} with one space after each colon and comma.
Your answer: {"value": 4.19, "unit": "m³"}
